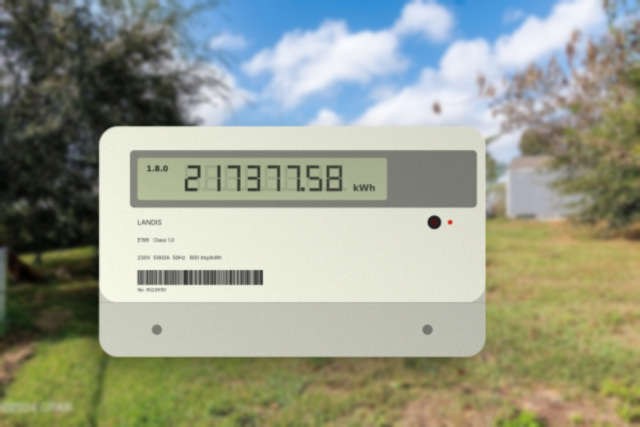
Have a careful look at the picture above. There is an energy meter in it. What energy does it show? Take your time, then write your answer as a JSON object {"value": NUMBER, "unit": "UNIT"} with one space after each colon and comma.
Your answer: {"value": 217377.58, "unit": "kWh"}
